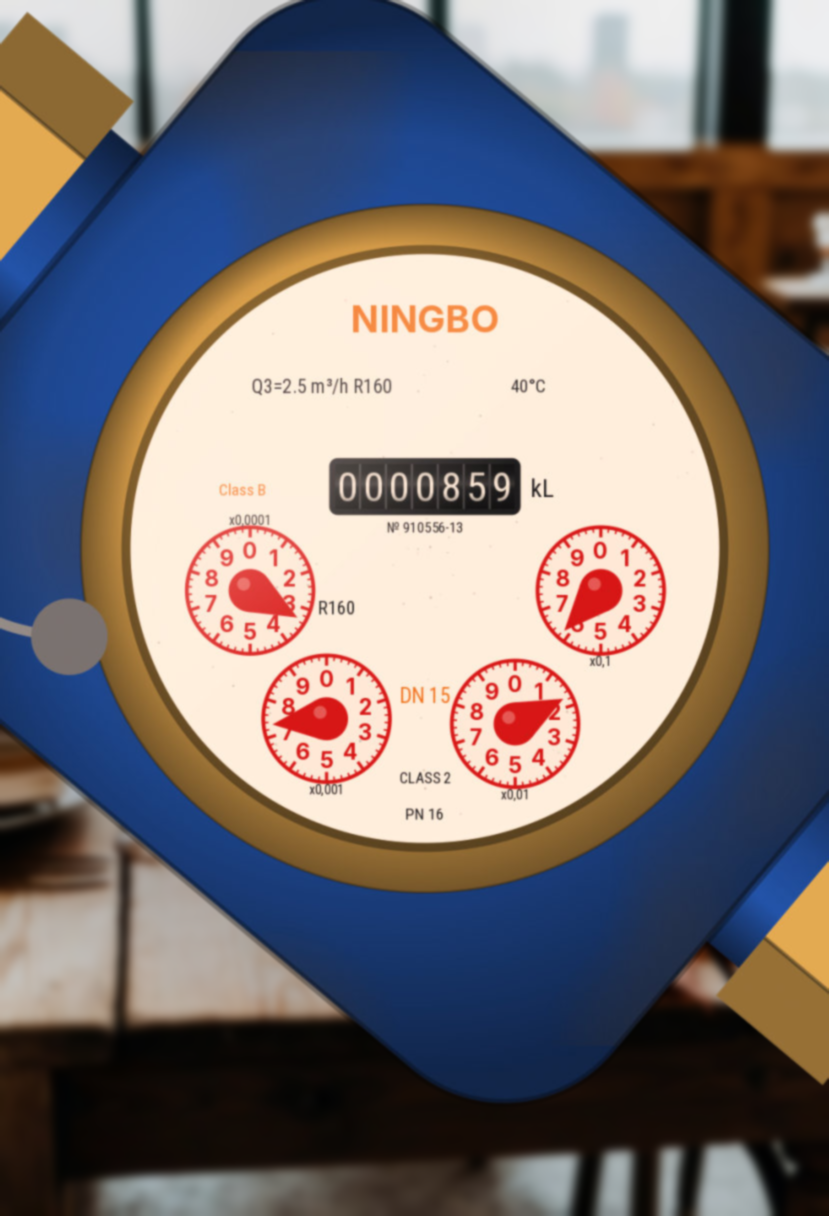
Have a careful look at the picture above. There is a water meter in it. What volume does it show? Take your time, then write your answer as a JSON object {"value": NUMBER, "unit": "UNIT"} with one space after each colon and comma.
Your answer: {"value": 859.6173, "unit": "kL"}
